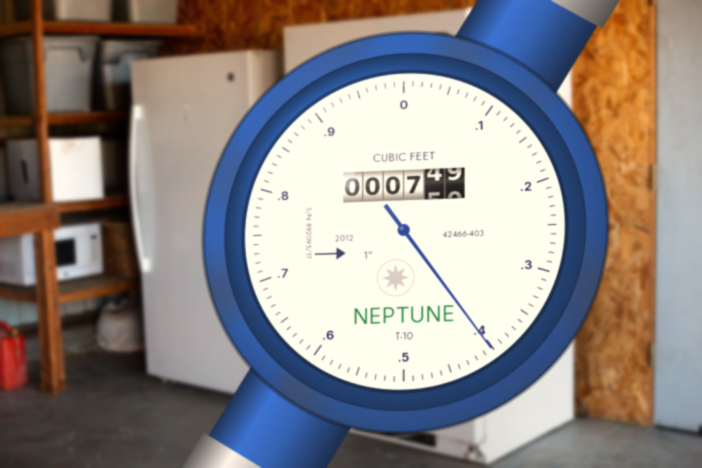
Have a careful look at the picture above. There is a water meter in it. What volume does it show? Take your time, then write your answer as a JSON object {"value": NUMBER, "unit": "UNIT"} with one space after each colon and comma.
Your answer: {"value": 749.40, "unit": "ft³"}
